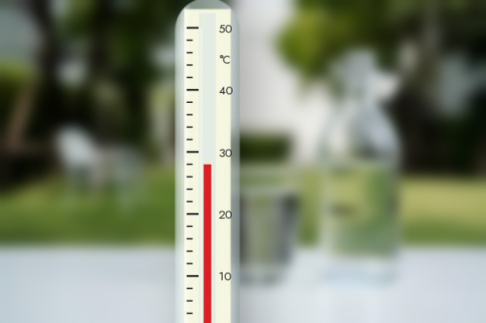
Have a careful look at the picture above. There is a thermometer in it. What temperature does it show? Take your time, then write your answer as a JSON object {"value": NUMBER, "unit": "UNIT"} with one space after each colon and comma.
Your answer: {"value": 28, "unit": "°C"}
